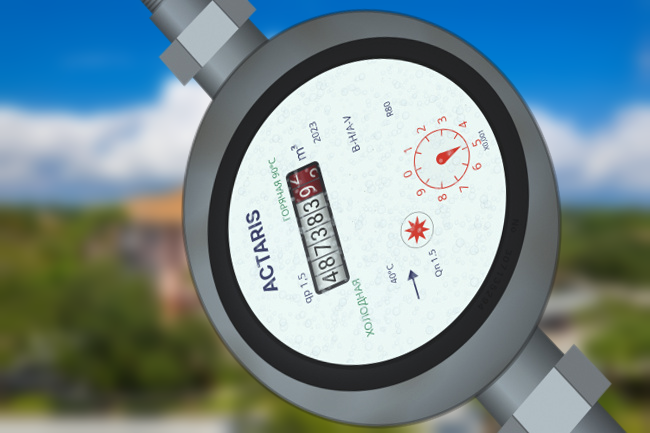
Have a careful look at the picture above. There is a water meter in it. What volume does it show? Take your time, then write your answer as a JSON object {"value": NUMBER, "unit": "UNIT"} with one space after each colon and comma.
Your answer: {"value": 487383.924, "unit": "m³"}
